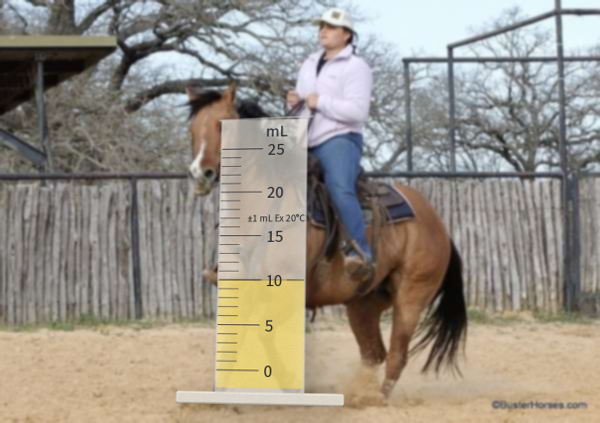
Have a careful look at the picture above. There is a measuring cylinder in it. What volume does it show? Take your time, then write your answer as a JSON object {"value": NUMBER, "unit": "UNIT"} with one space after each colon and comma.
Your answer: {"value": 10, "unit": "mL"}
